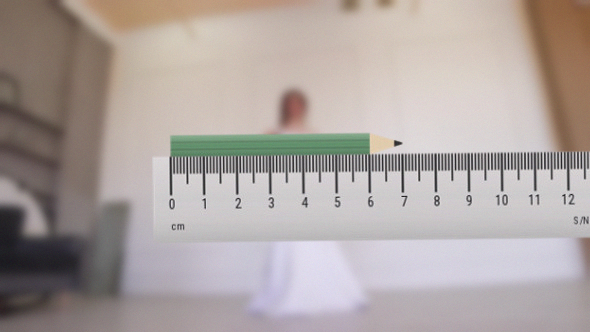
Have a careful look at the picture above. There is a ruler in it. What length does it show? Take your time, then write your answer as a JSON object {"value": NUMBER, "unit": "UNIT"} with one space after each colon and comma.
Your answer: {"value": 7, "unit": "cm"}
